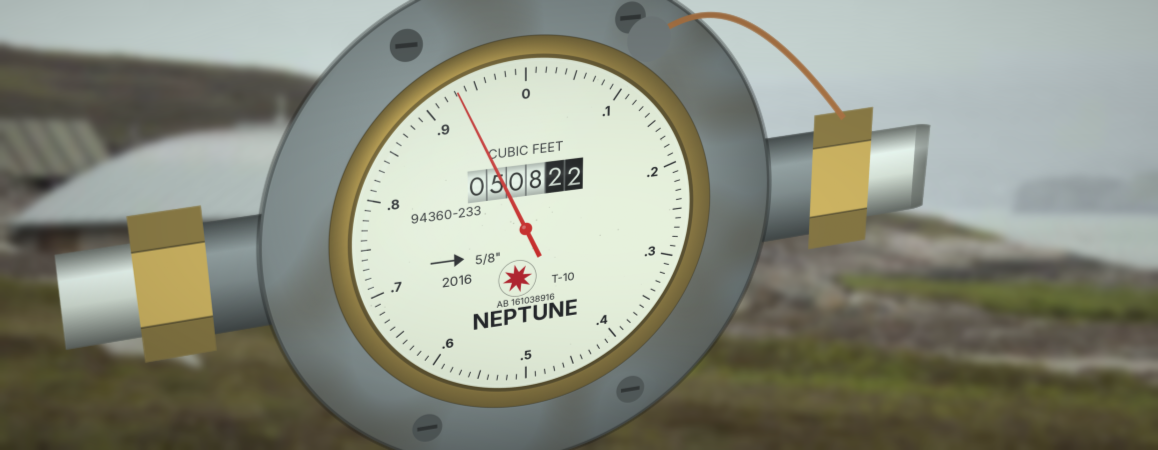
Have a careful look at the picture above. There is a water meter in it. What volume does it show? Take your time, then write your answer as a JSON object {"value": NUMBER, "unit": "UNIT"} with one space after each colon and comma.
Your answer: {"value": 50821.93, "unit": "ft³"}
